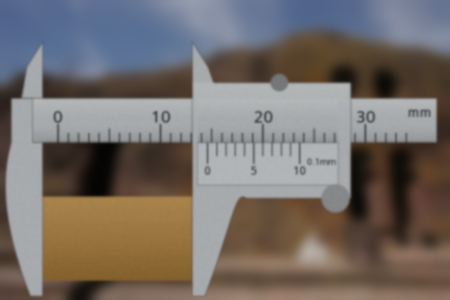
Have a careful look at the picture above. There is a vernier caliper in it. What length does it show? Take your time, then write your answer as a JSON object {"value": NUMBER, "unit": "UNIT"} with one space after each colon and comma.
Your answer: {"value": 14.6, "unit": "mm"}
